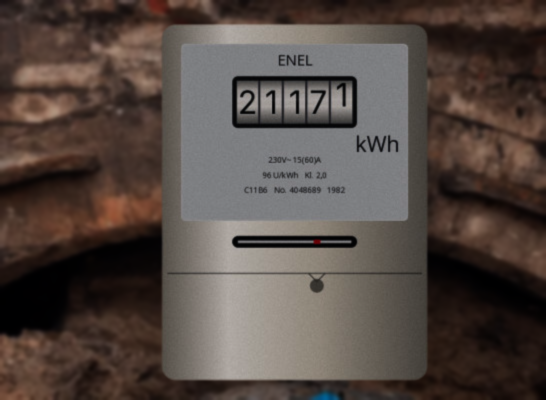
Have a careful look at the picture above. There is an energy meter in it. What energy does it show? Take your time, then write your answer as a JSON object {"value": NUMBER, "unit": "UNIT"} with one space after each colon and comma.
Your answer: {"value": 21171, "unit": "kWh"}
